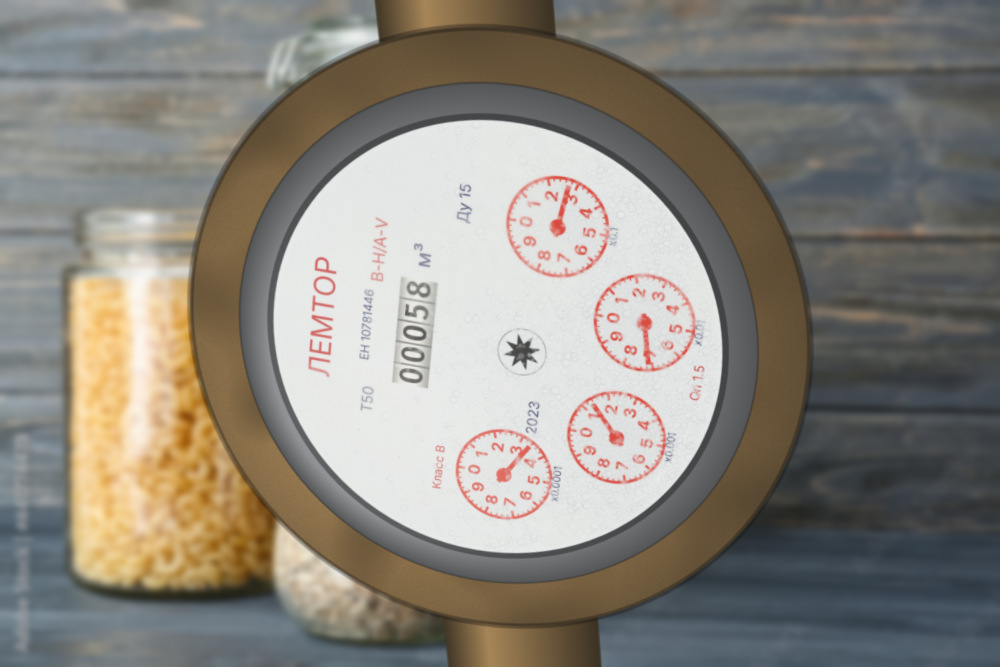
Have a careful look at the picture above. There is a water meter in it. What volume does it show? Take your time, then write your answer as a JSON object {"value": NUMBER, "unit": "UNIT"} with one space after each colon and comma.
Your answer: {"value": 58.2713, "unit": "m³"}
